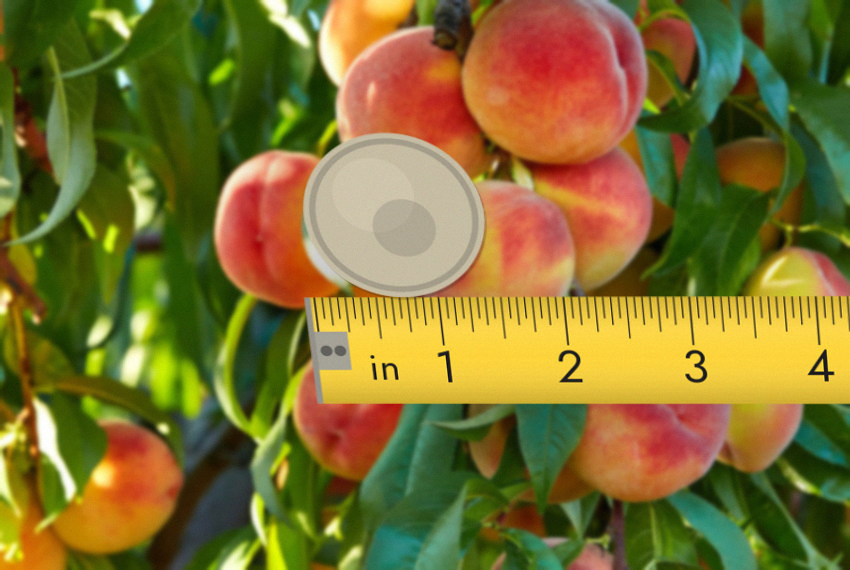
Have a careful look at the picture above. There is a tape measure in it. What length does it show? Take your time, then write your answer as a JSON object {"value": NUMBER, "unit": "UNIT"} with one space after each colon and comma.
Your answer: {"value": 1.4375, "unit": "in"}
